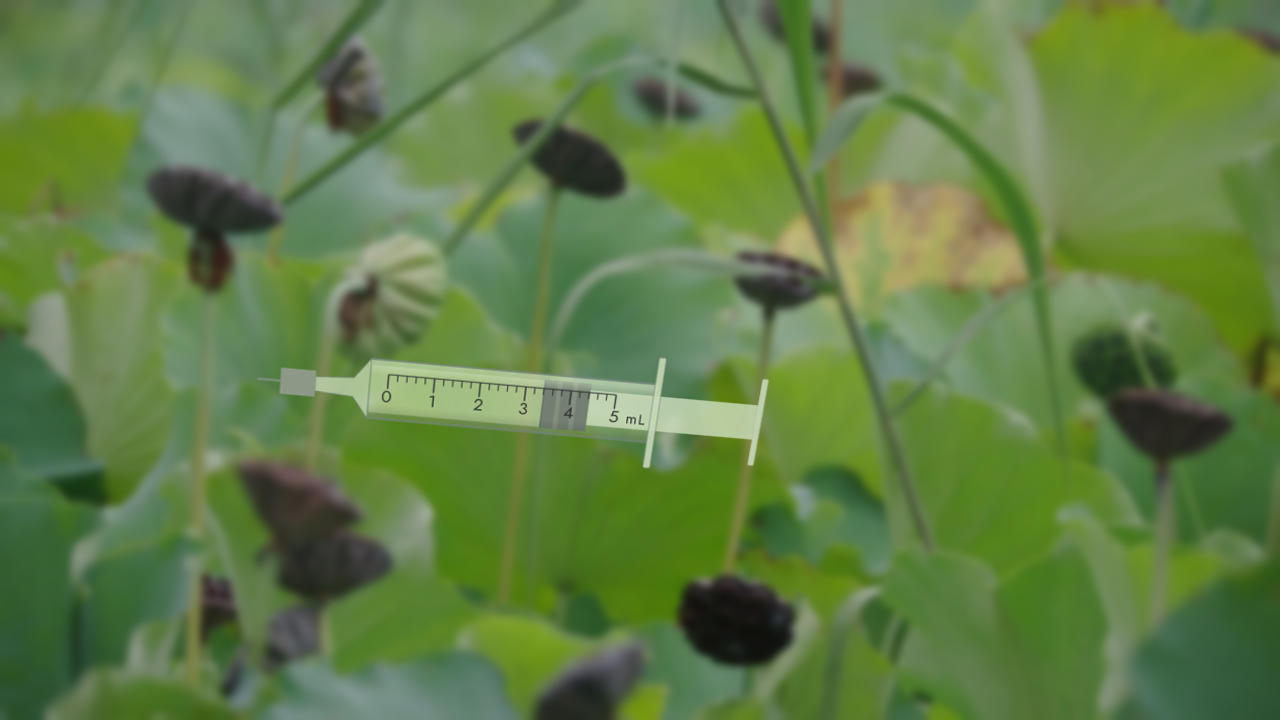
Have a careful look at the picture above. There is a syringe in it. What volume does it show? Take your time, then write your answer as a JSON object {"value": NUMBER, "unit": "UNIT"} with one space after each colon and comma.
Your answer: {"value": 3.4, "unit": "mL"}
